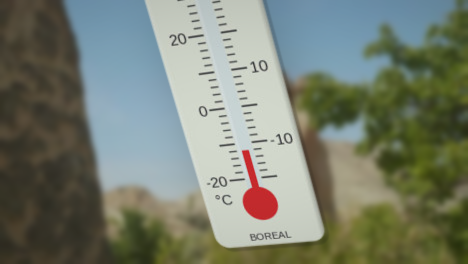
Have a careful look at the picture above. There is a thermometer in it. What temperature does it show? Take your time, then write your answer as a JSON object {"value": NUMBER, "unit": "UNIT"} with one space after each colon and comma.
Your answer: {"value": -12, "unit": "°C"}
